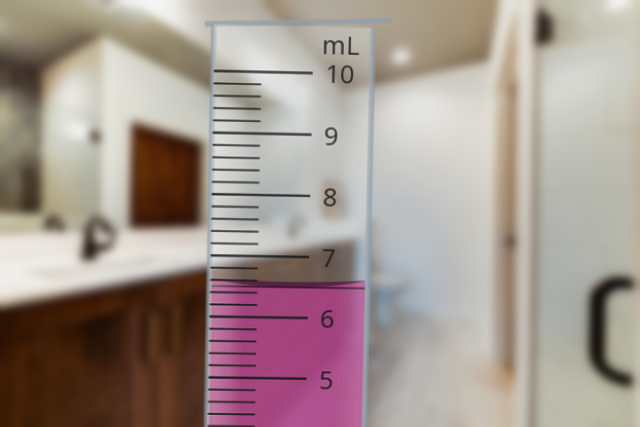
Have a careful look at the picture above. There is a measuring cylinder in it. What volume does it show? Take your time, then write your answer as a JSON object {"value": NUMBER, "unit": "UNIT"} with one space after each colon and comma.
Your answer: {"value": 6.5, "unit": "mL"}
